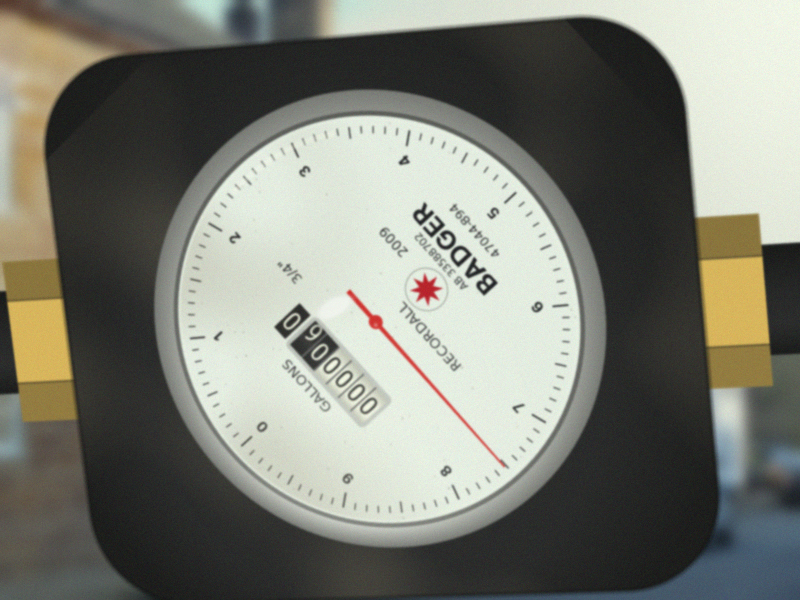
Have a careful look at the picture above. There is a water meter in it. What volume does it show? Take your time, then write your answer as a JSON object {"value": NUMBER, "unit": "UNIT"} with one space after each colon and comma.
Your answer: {"value": 57.5, "unit": "gal"}
